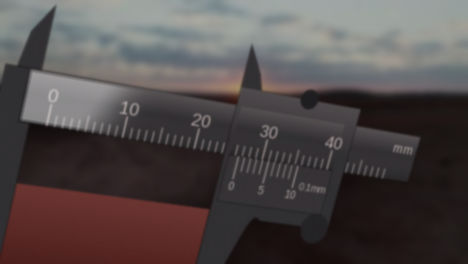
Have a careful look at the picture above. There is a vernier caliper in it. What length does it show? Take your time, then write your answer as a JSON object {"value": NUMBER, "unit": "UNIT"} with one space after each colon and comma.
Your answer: {"value": 26.5, "unit": "mm"}
